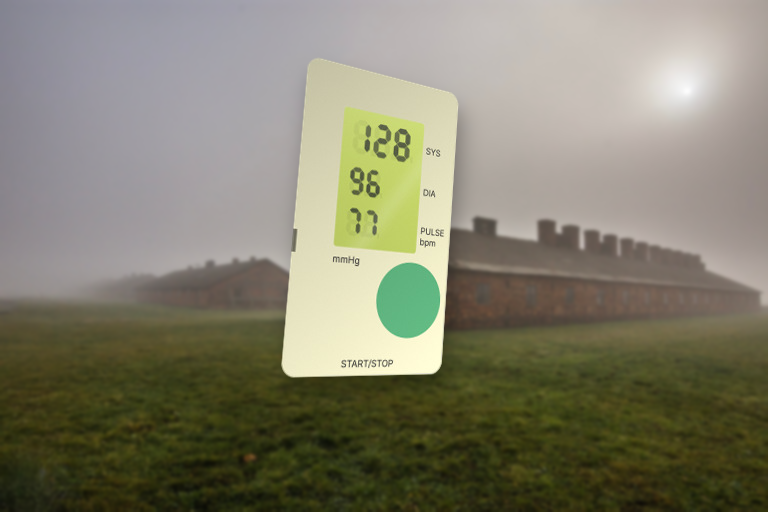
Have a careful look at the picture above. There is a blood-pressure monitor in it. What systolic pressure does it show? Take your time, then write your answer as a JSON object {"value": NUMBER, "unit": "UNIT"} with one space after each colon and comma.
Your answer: {"value": 128, "unit": "mmHg"}
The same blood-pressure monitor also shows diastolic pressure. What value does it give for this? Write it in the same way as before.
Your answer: {"value": 96, "unit": "mmHg"}
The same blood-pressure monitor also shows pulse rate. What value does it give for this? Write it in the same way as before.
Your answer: {"value": 77, "unit": "bpm"}
